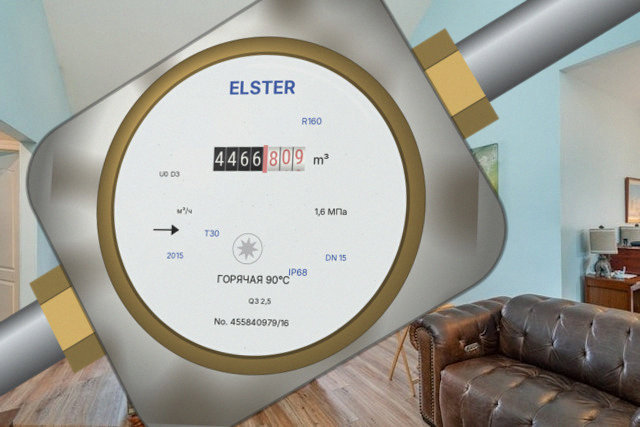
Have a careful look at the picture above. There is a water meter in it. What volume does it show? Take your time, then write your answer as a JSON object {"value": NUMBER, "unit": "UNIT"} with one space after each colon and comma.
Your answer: {"value": 4466.809, "unit": "m³"}
